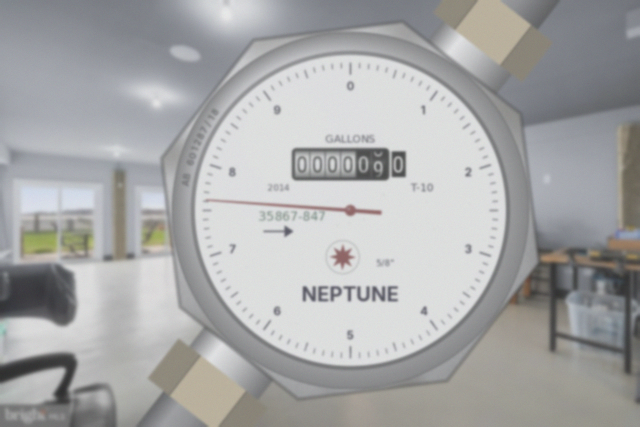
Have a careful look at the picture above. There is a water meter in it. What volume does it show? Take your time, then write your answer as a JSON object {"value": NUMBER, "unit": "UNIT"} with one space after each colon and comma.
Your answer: {"value": 87.6, "unit": "gal"}
